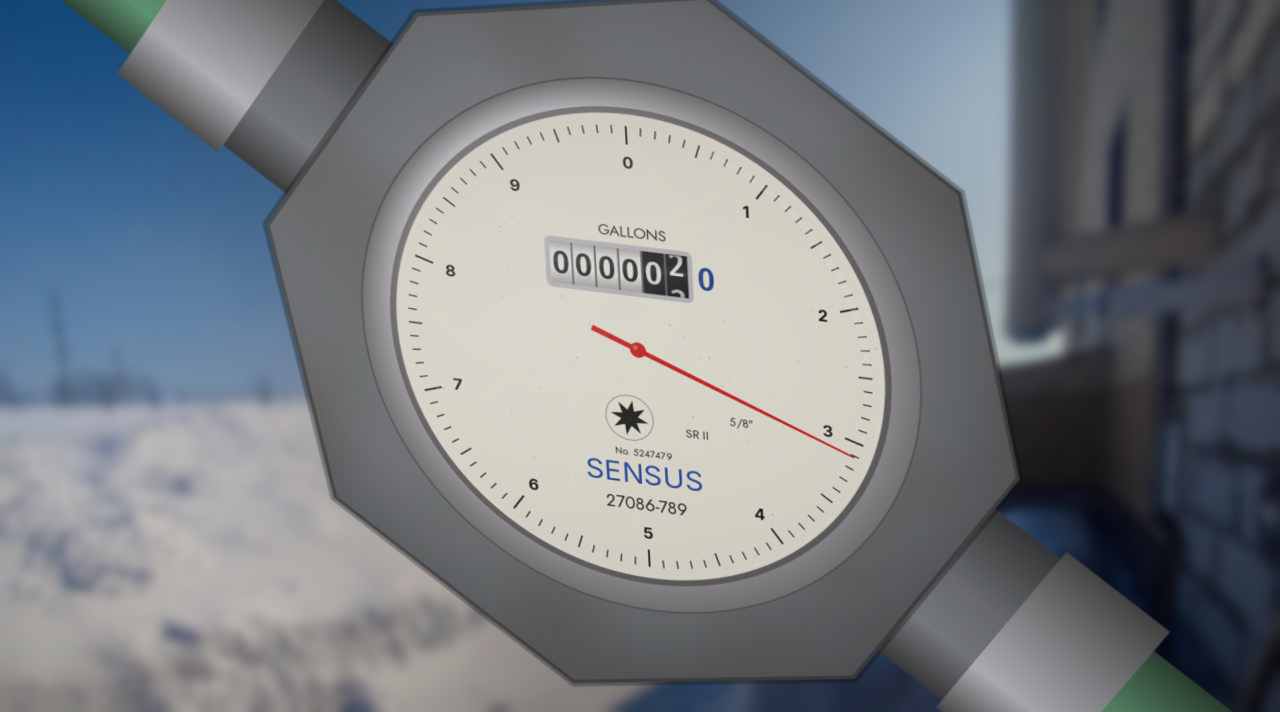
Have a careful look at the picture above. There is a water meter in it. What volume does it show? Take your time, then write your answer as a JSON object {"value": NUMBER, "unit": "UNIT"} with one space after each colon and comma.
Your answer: {"value": 23.1, "unit": "gal"}
